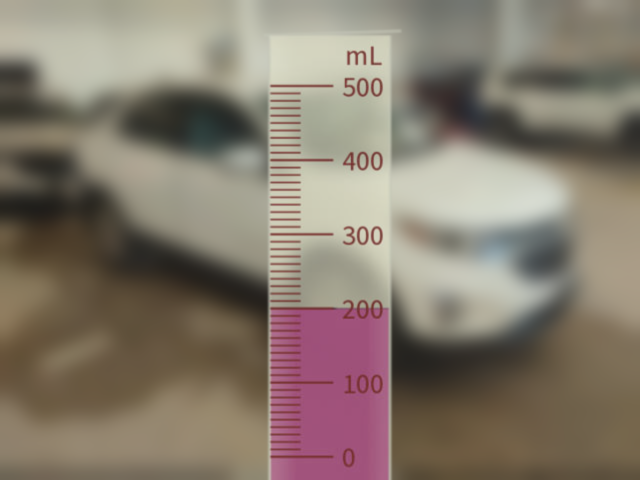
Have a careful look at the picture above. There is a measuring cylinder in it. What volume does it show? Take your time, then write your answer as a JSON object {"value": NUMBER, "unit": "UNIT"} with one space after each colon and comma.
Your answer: {"value": 200, "unit": "mL"}
